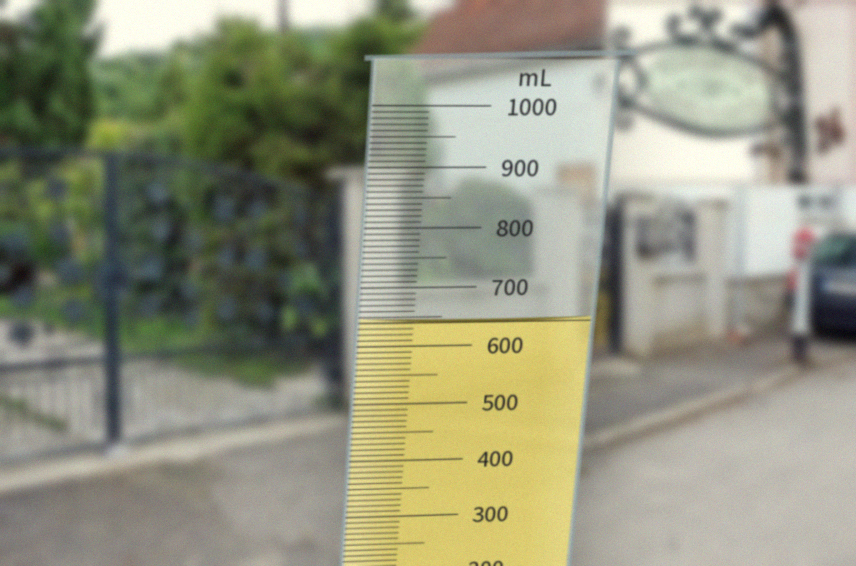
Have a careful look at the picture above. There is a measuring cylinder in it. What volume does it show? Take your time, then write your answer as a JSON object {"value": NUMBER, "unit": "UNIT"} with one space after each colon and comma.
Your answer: {"value": 640, "unit": "mL"}
